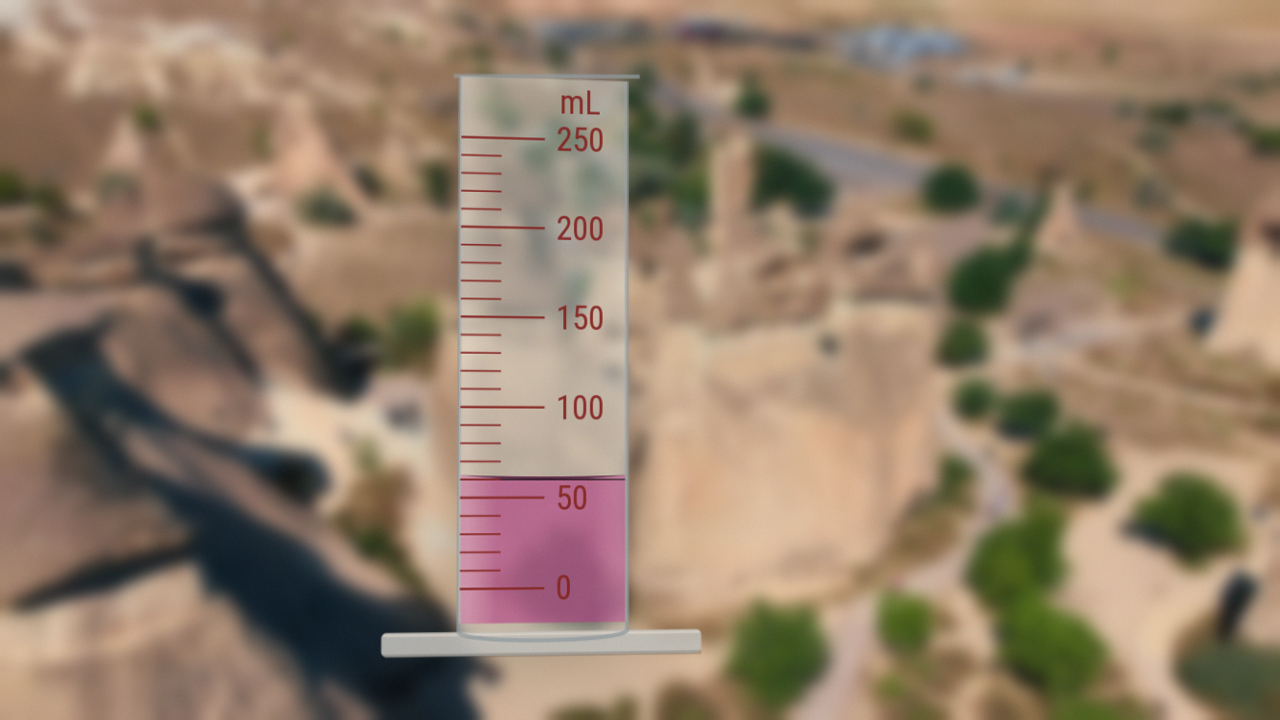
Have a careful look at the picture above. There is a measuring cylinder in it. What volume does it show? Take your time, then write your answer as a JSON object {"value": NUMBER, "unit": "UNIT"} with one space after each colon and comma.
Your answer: {"value": 60, "unit": "mL"}
